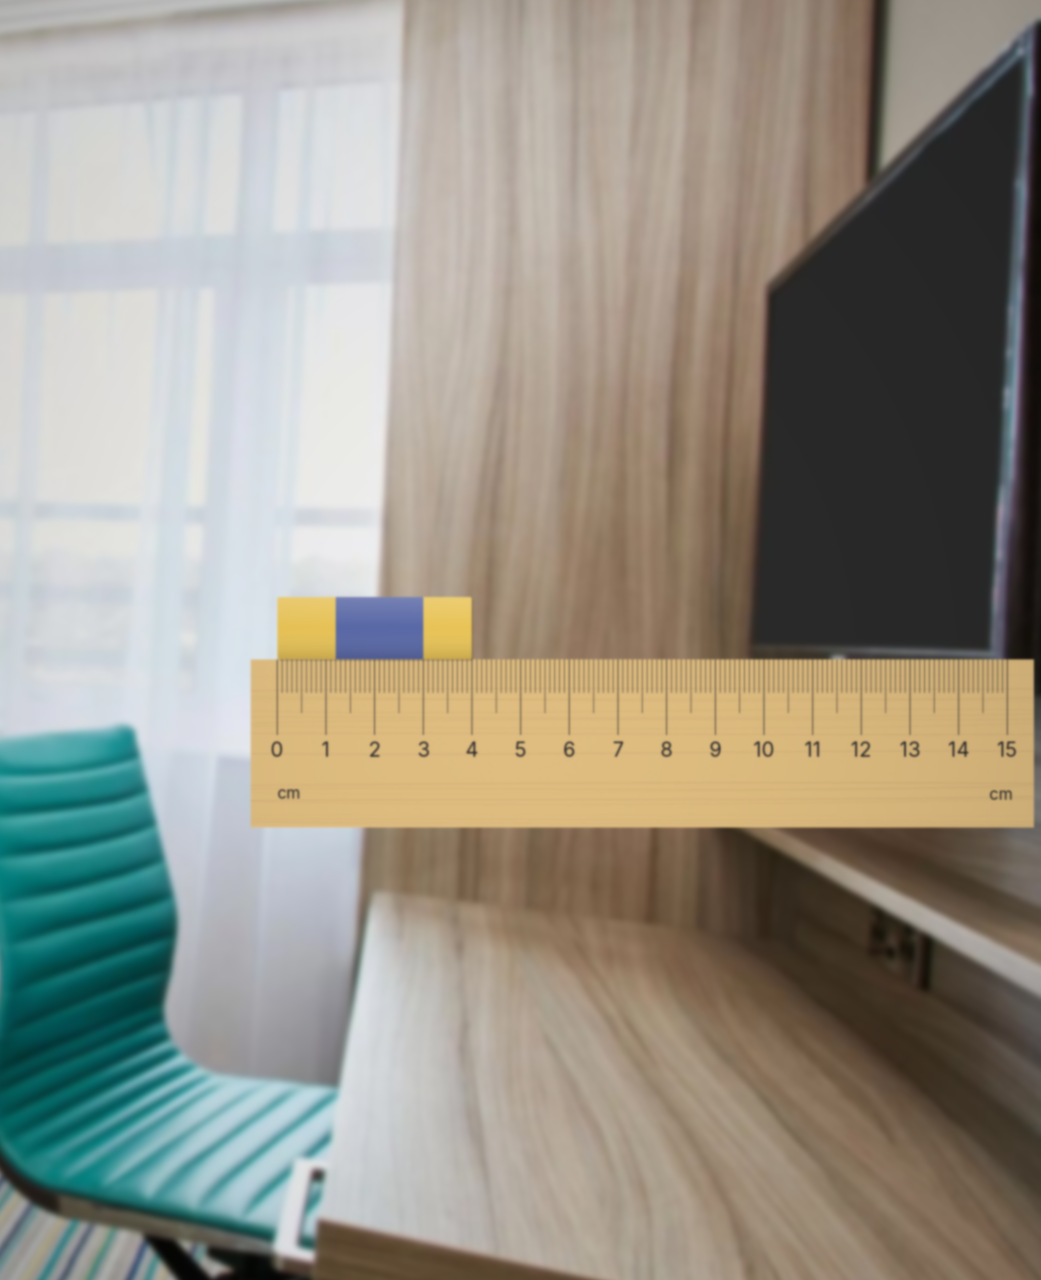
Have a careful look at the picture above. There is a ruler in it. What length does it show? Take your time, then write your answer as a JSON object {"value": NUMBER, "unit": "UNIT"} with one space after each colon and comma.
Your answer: {"value": 4, "unit": "cm"}
